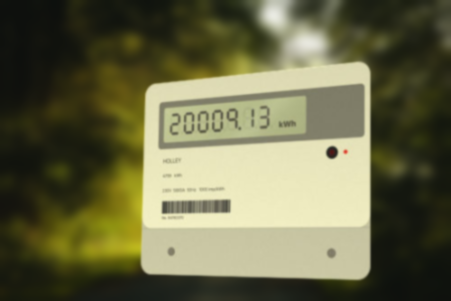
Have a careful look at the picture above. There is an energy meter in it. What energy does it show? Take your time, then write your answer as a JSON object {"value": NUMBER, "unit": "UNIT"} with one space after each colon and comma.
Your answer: {"value": 20009.13, "unit": "kWh"}
